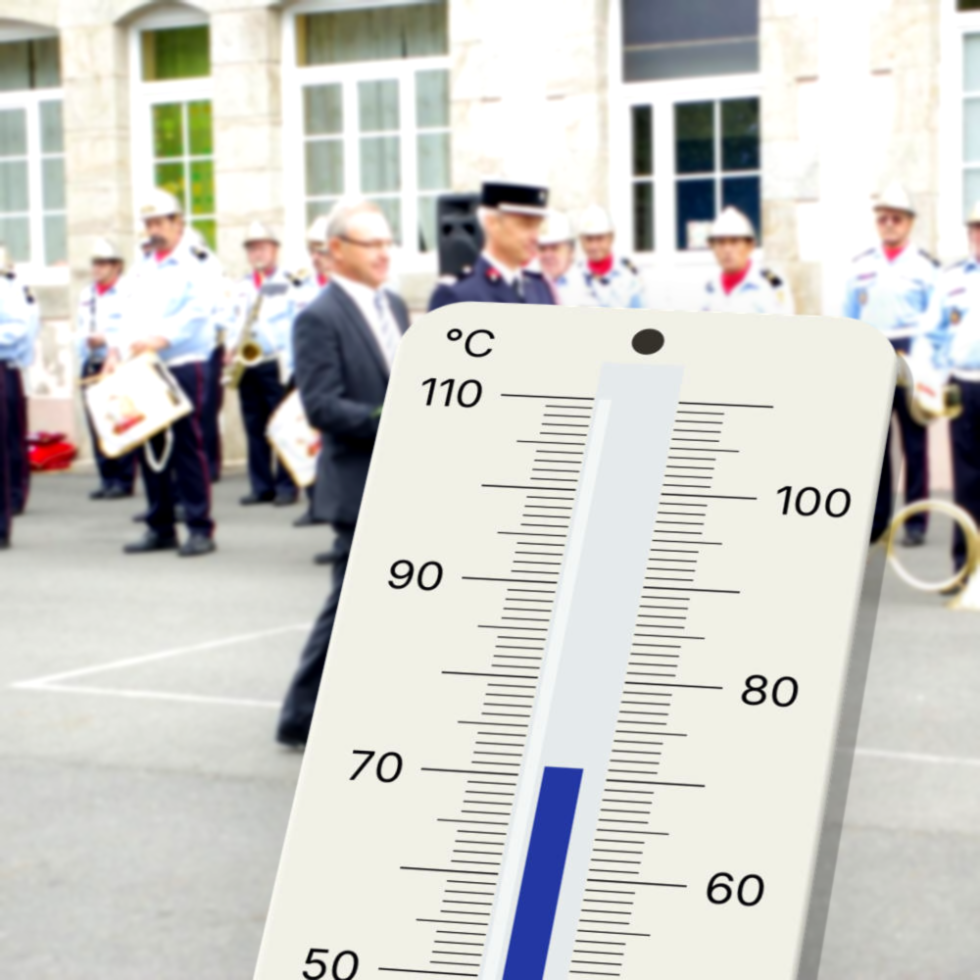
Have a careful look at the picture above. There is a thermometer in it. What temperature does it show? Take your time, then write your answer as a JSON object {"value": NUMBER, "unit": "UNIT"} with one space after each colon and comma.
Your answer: {"value": 71, "unit": "°C"}
